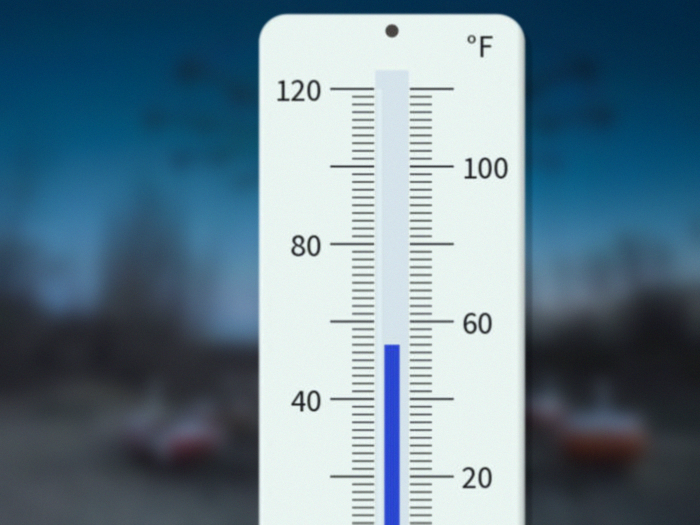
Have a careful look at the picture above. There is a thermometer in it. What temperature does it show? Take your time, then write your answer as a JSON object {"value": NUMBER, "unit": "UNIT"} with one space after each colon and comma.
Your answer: {"value": 54, "unit": "°F"}
